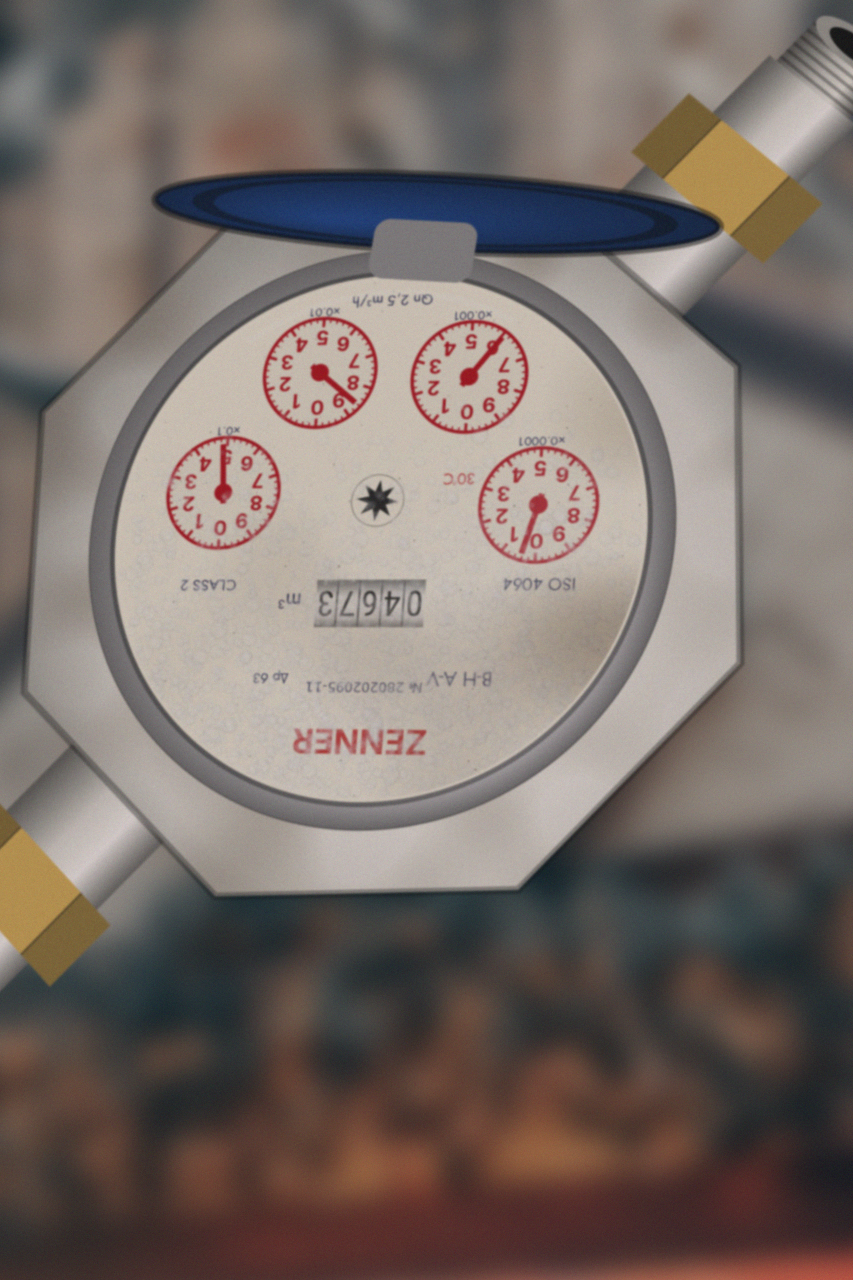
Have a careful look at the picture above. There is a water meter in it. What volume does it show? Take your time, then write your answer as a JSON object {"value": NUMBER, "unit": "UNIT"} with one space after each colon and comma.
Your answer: {"value": 4673.4860, "unit": "m³"}
